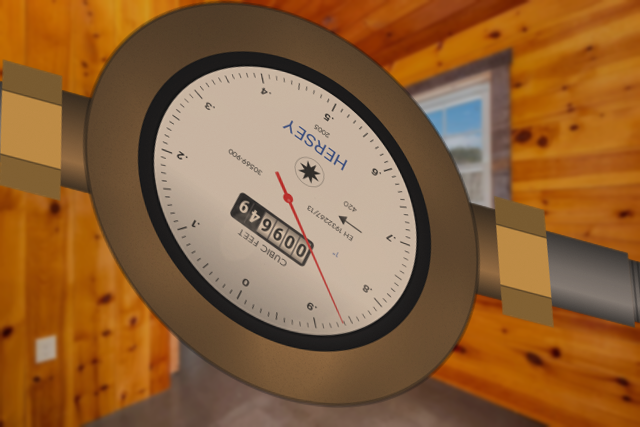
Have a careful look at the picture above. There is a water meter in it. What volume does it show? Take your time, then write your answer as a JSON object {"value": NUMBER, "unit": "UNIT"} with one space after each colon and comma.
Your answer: {"value": 9648.86, "unit": "ft³"}
